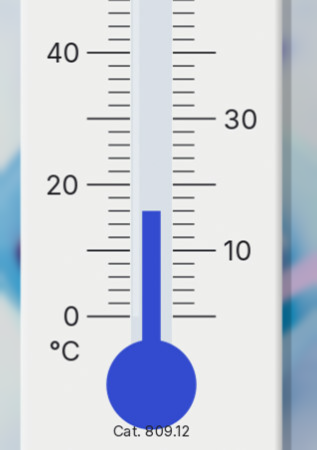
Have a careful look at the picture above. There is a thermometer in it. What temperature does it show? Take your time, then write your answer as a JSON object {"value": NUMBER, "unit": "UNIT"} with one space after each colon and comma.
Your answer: {"value": 16, "unit": "°C"}
